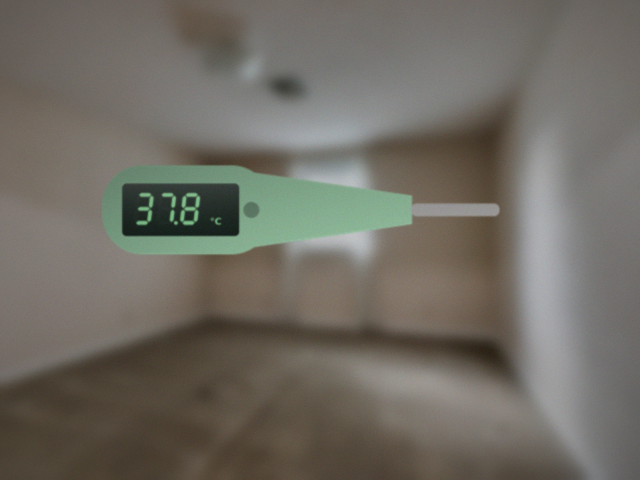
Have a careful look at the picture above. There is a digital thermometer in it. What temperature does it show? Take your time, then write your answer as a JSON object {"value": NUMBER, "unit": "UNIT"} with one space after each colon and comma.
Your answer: {"value": 37.8, "unit": "°C"}
